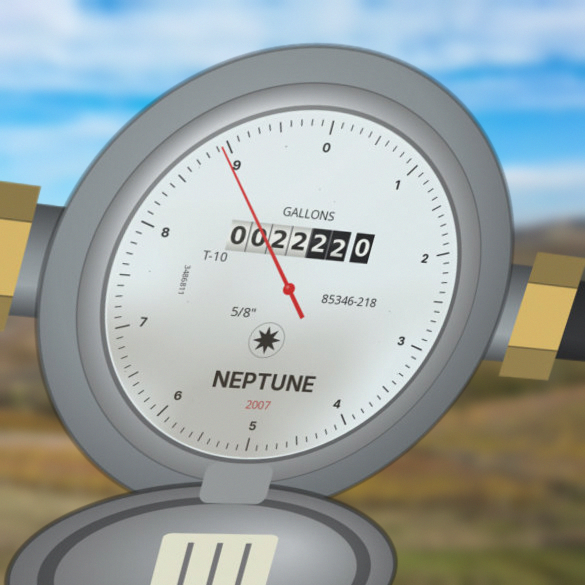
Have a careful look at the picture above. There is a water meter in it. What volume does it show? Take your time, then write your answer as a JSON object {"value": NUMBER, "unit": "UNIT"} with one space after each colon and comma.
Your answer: {"value": 22218.9, "unit": "gal"}
